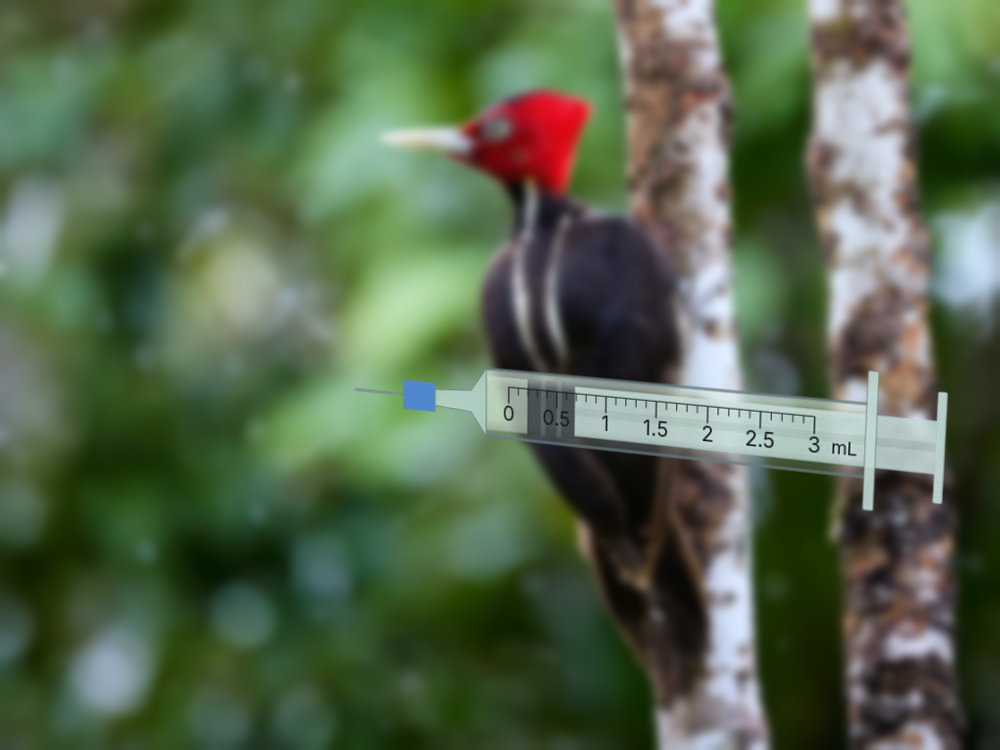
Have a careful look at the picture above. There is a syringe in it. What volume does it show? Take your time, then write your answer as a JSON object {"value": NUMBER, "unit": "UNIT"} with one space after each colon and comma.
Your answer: {"value": 0.2, "unit": "mL"}
